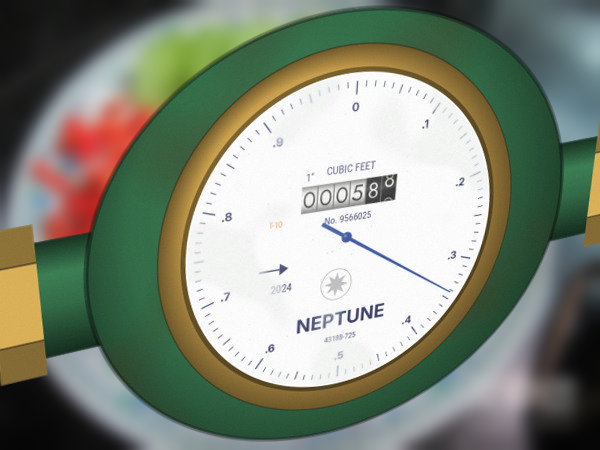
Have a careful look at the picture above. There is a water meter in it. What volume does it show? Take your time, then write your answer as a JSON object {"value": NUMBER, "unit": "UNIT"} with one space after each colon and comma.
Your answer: {"value": 588.34, "unit": "ft³"}
